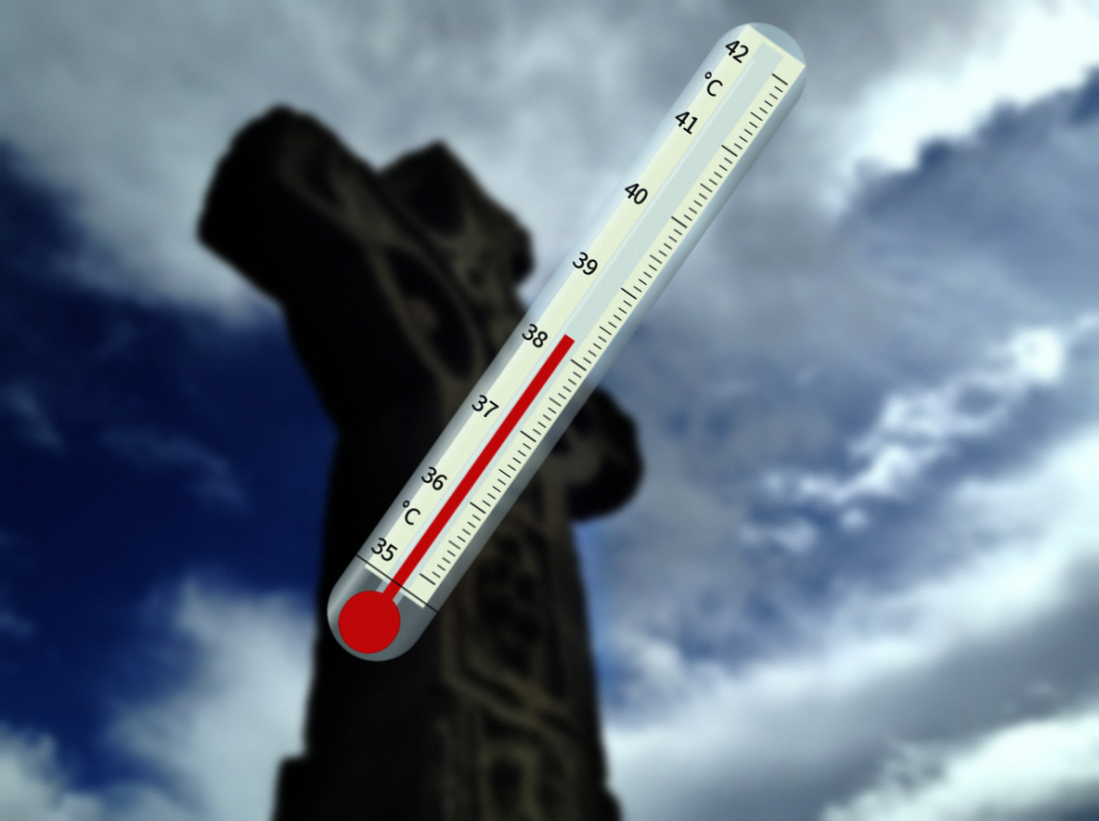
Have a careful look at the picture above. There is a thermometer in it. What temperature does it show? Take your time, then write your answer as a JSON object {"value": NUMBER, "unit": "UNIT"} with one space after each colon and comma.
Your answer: {"value": 38.2, "unit": "°C"}
